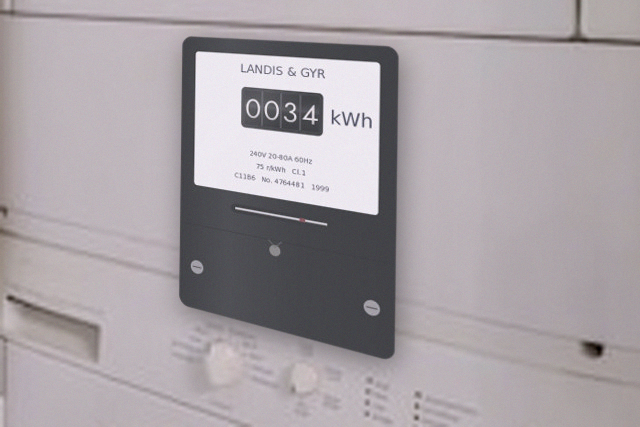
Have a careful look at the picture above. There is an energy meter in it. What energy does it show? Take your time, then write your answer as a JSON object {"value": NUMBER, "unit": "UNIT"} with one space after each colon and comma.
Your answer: {"value": 34, "unit": "kWh"}
